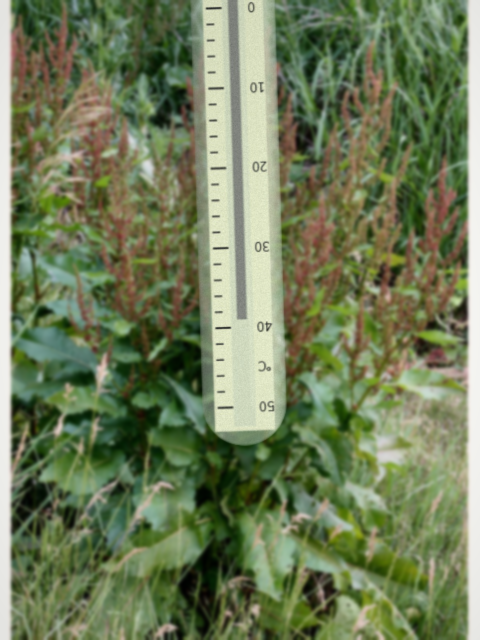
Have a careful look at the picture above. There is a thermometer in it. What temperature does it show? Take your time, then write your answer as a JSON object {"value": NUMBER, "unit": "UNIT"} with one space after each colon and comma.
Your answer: {"value": 39, "unit": "°C"}
